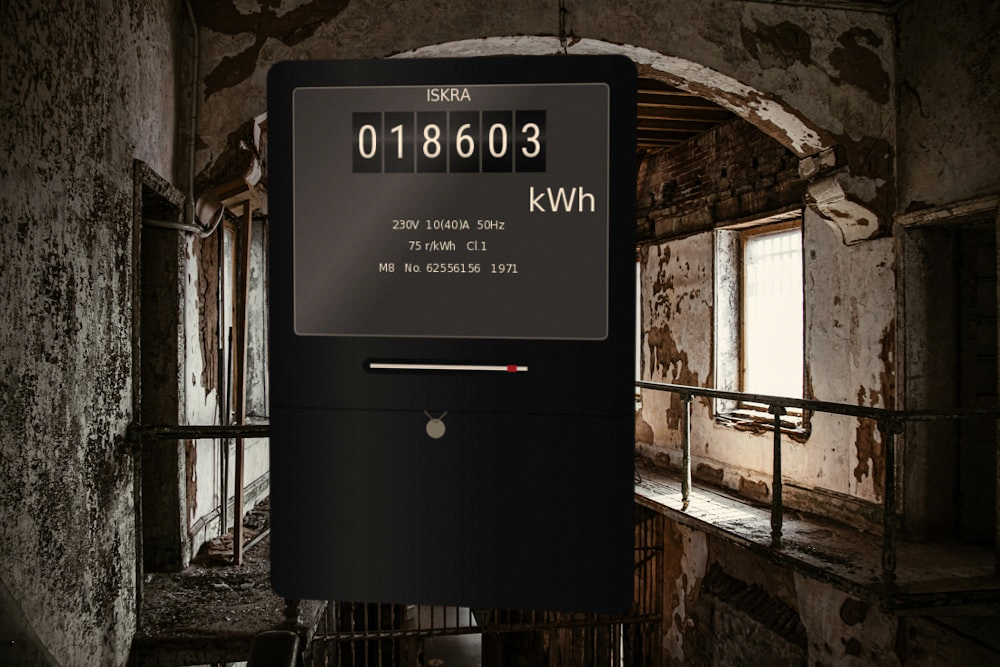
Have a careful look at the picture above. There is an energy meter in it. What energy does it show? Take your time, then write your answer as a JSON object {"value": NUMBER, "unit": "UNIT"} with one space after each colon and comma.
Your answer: {"value": 18603, "unit": "kWh"}
